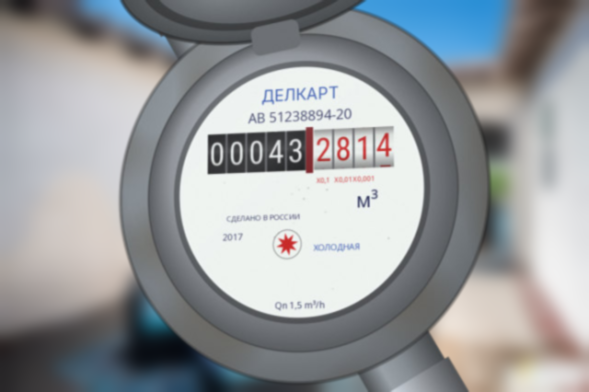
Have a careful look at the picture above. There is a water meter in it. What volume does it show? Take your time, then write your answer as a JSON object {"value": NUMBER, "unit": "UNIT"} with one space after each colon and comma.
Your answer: {"value": 43.2814, "unit": "m³"}
